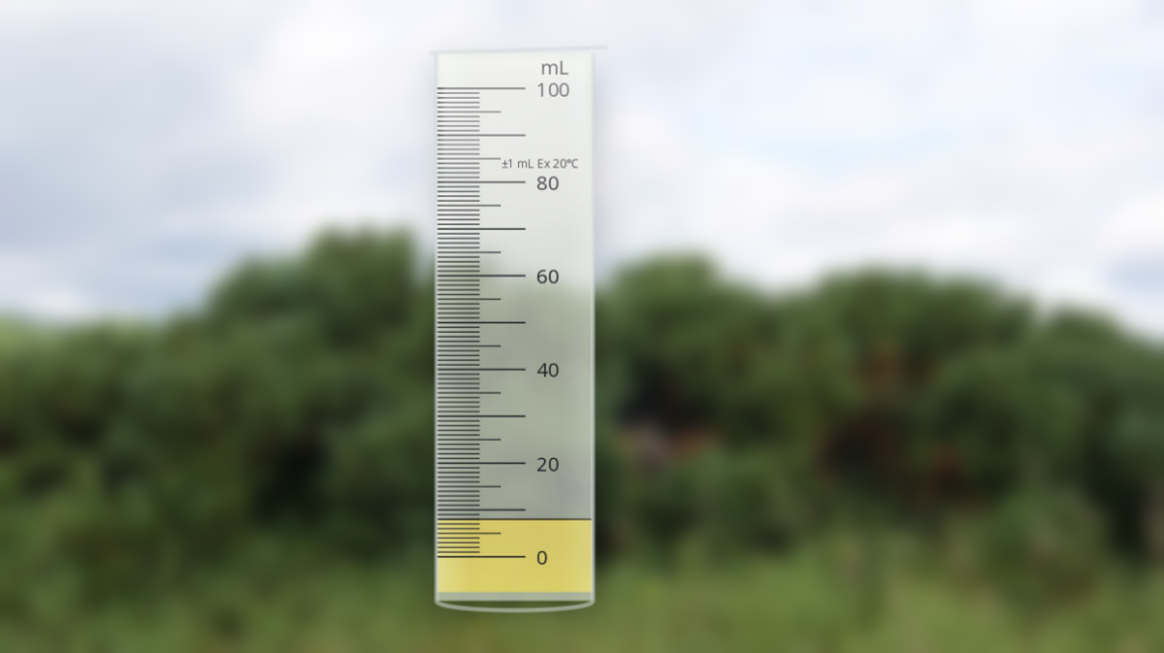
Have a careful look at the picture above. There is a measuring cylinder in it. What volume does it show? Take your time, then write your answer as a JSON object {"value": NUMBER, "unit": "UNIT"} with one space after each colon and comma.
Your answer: {"value": 8, "unit": "mL"}
